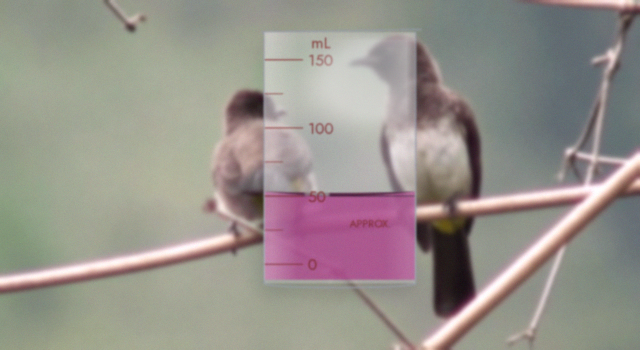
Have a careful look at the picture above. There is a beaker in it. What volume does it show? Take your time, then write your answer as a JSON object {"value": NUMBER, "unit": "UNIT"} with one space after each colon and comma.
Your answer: {"value": 50, "unit": "mL"}
